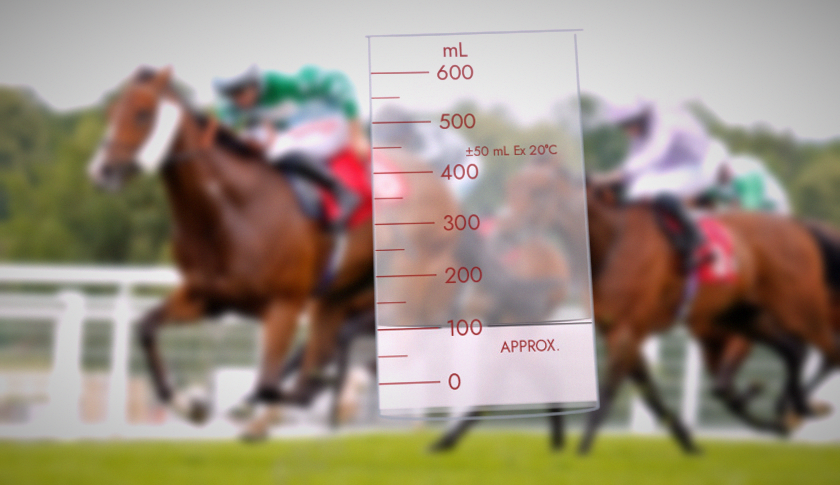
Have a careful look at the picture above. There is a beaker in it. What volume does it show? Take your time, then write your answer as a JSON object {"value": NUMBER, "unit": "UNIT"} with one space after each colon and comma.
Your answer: {"value": 100, "unit": "mL"}
